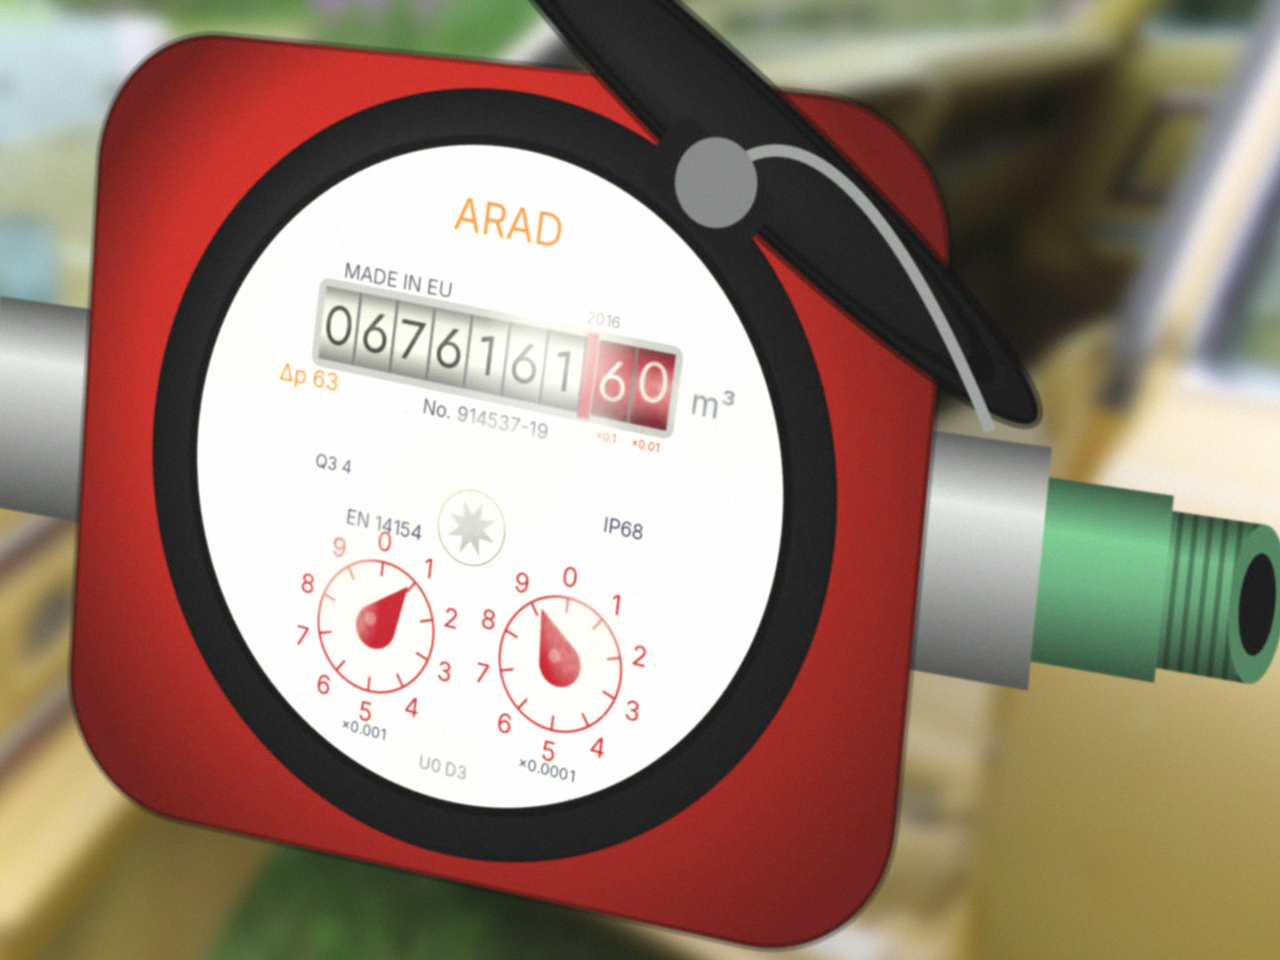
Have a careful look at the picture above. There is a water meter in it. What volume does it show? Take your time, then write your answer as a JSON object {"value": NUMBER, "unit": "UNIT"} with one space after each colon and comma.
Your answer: {"value": 676161.6009, "unit": "m³"}
